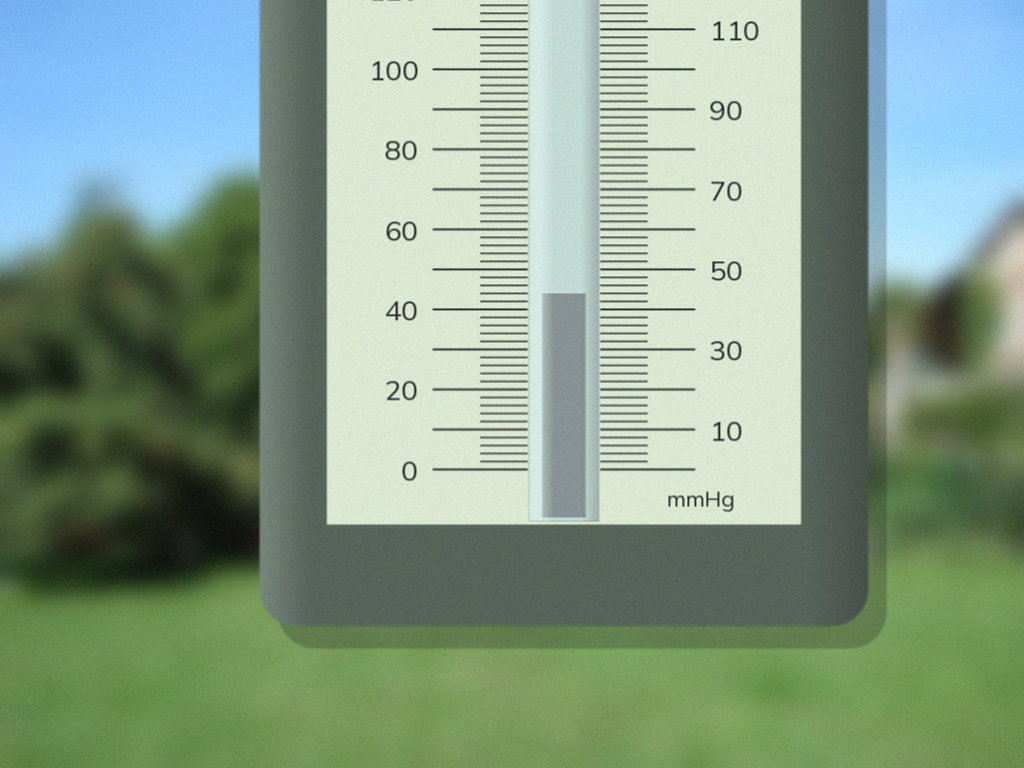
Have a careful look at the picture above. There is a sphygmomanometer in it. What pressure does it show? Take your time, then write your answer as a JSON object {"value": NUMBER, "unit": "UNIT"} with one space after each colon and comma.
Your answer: {"value": 44, "unit": "mmHg"}
